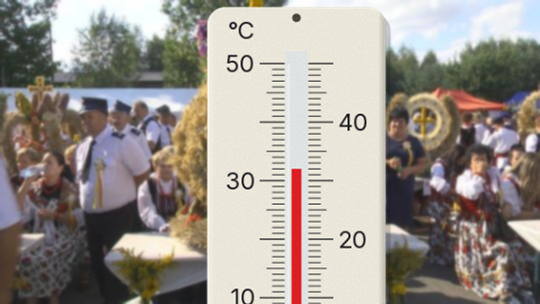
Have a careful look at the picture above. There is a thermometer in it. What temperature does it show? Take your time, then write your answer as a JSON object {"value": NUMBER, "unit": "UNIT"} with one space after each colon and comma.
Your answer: {"value": 32, "unit": "°C"}
